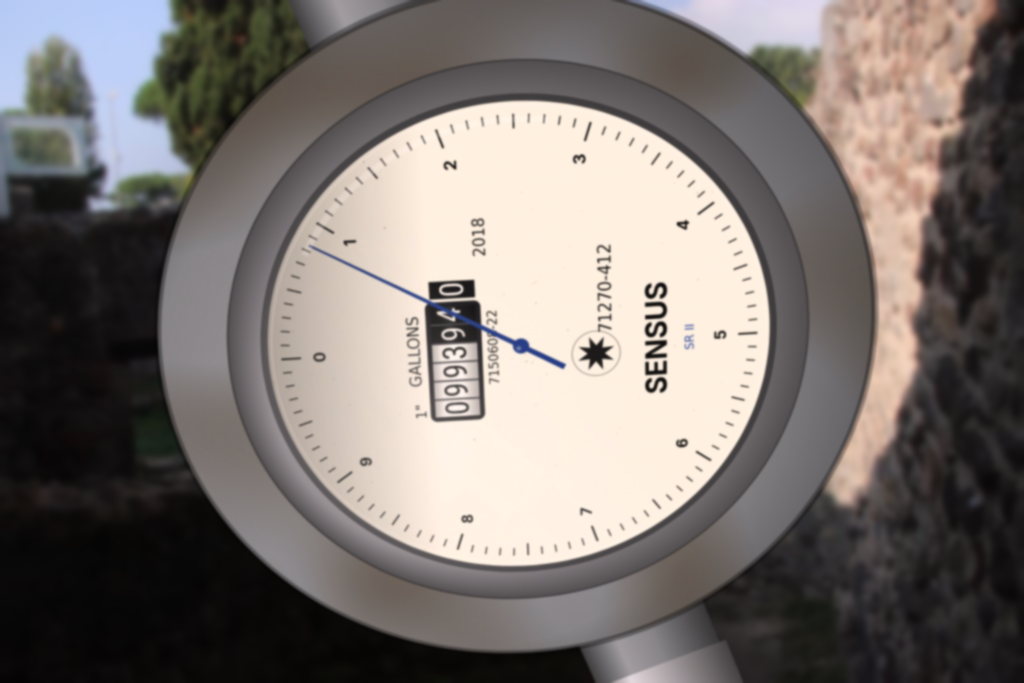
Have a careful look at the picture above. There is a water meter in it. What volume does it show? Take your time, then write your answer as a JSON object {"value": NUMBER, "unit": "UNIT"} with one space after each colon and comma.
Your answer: {"value": 993940.8, "unit": "gal"}
